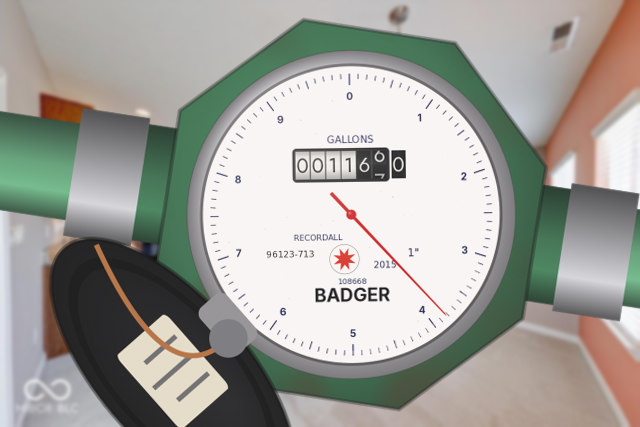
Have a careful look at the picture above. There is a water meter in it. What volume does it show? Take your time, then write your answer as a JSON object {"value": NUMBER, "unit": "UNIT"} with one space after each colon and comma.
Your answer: {"value": 11663.8, "unit": "gal"}
